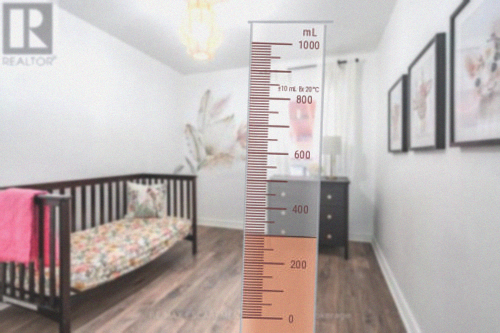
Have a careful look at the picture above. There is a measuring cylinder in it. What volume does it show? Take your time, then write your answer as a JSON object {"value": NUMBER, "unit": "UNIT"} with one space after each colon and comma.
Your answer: {"value": 300, "unit": "mL"}
